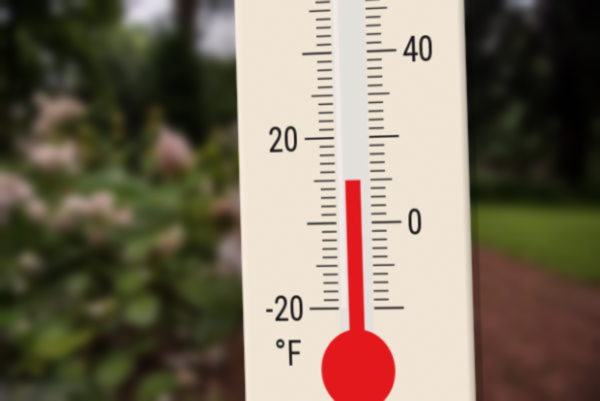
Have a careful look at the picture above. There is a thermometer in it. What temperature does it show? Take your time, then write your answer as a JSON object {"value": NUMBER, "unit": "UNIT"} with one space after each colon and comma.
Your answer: {"value": 10, "unit": "°F"}
